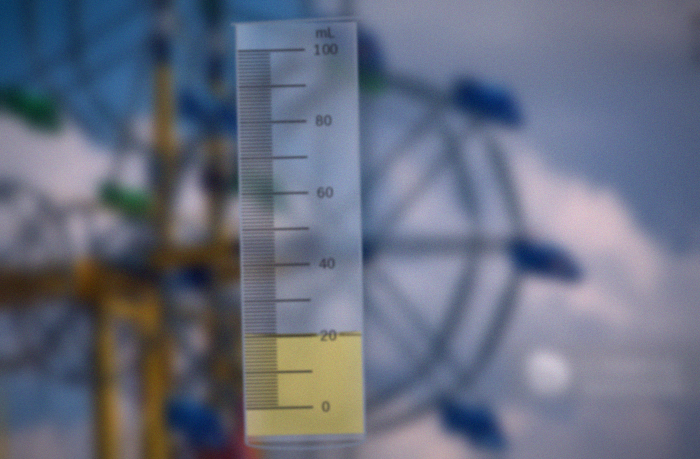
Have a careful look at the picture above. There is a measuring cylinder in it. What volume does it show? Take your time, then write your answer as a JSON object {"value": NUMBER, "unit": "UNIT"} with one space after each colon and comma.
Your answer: {"value": 20, "unit": "mL"}
